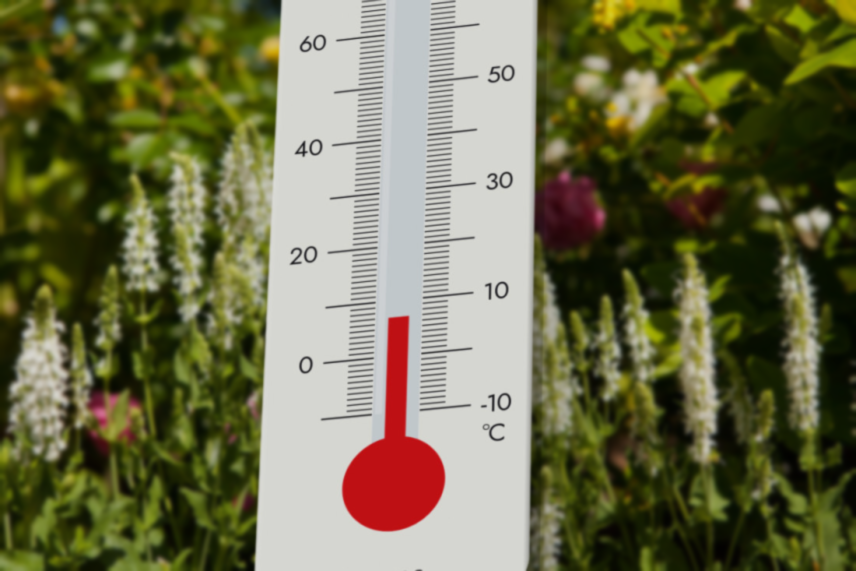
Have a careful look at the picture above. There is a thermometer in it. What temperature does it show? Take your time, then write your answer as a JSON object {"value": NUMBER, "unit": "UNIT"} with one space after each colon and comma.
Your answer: {"value": 7, "unit": "°C"}
